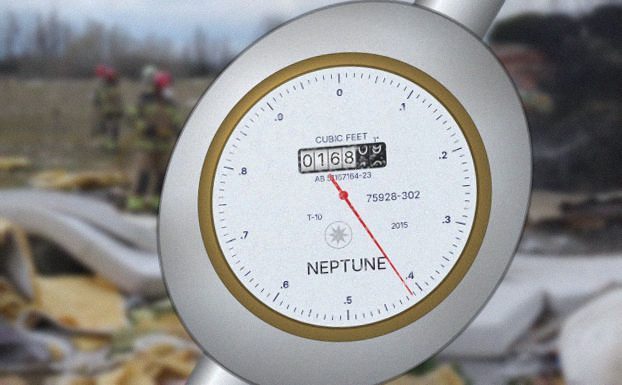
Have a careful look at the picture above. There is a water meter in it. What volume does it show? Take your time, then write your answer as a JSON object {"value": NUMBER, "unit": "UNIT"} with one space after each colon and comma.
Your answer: {"value": 16809.41, "unit": "ft³"}
